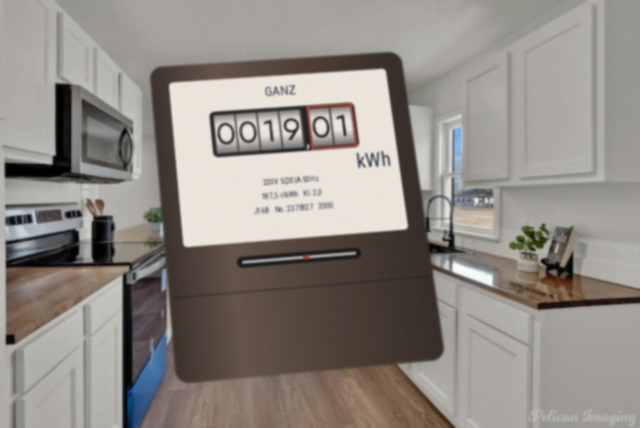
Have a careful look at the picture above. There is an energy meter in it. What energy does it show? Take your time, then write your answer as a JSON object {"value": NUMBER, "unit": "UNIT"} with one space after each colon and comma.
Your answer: {"value": 19.01, "unit": "kWh"}
